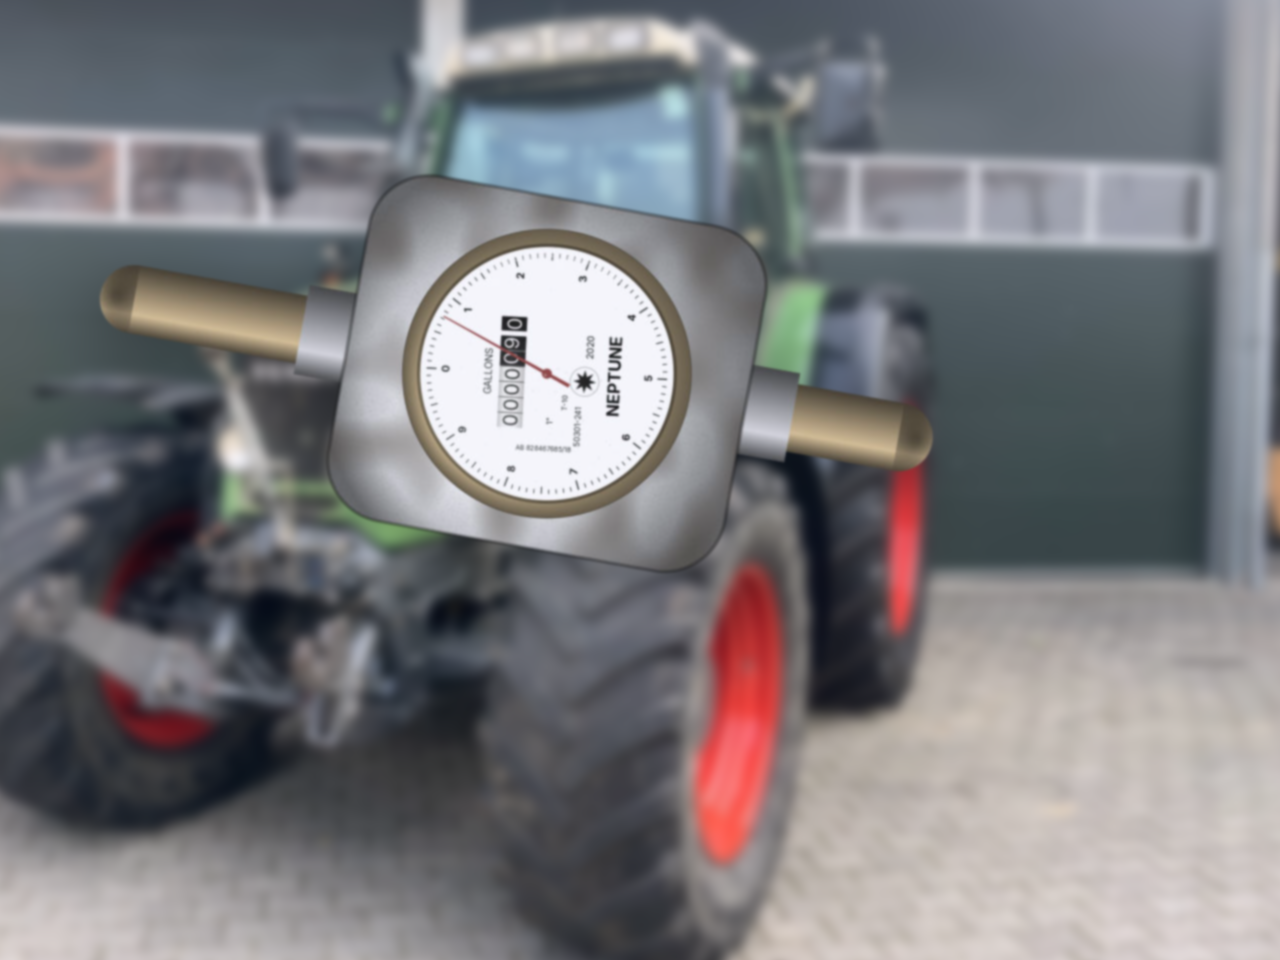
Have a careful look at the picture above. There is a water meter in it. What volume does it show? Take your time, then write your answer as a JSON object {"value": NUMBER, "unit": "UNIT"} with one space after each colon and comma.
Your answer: {"value": 90.7, "unit": "gal"}
